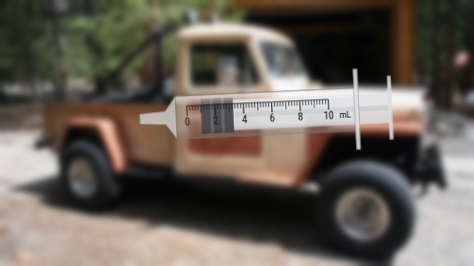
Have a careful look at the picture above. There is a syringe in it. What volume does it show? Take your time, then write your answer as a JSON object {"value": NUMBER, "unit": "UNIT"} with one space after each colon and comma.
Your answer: {"value": 1, "unit": "mL"}
